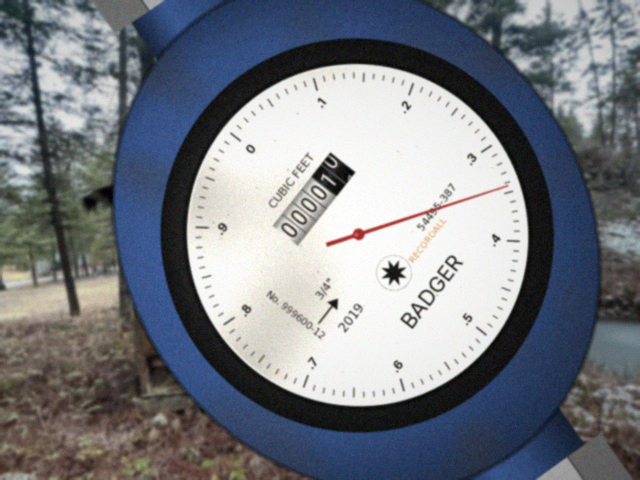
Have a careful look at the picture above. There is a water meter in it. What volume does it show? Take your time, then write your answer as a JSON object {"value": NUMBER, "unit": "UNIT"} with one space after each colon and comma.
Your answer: {"value": 10.34, "unit": "ft³"}
